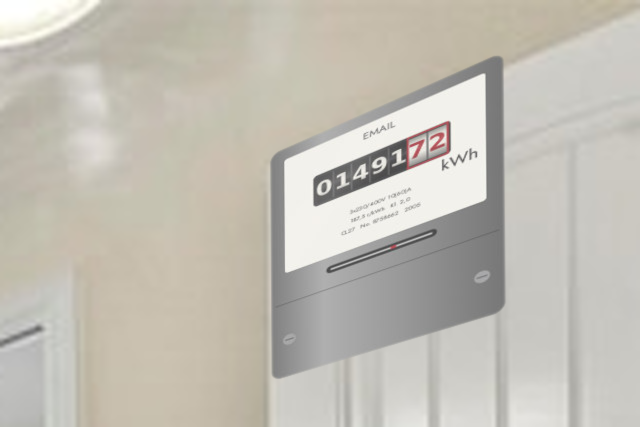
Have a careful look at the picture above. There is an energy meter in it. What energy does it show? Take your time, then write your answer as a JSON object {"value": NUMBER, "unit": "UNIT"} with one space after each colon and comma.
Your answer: {"value": 1491.72, "unit": "kWh"}
